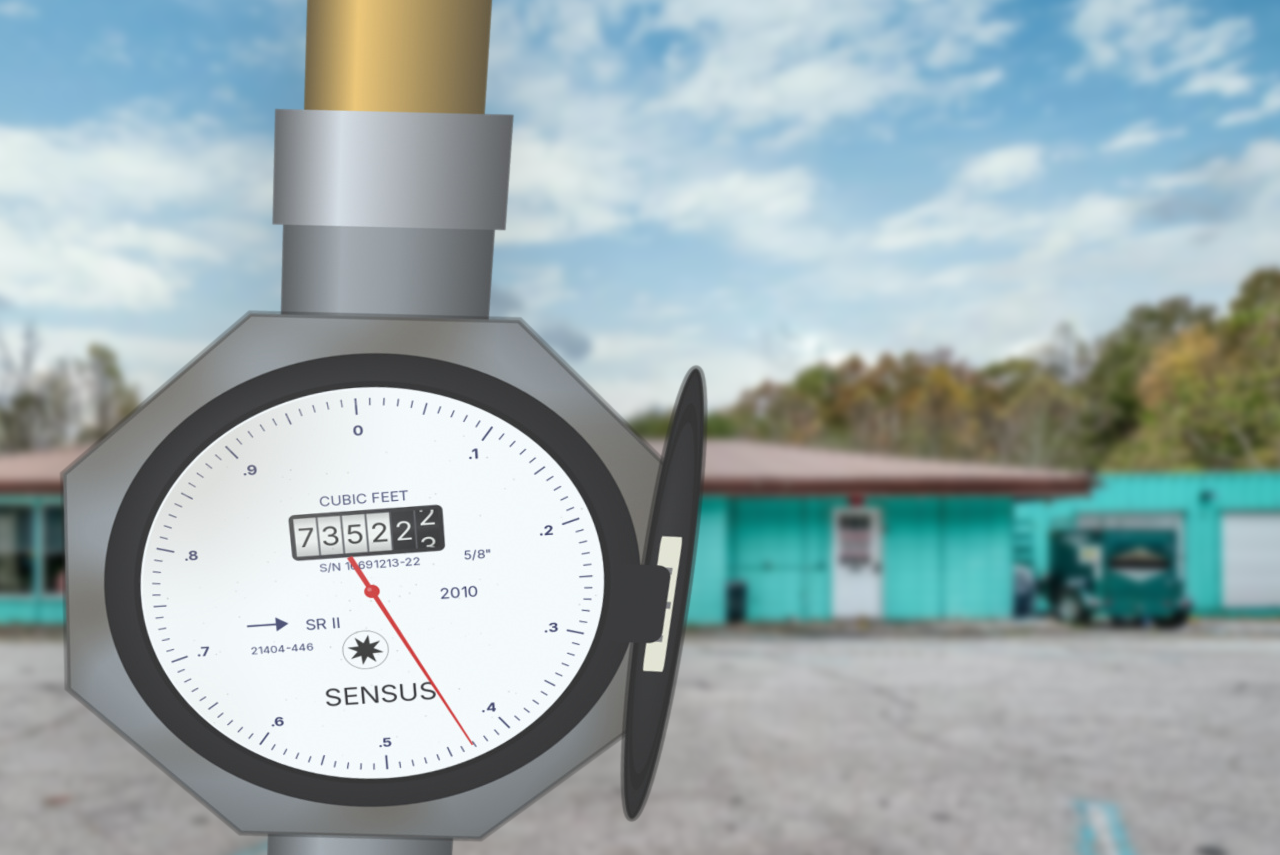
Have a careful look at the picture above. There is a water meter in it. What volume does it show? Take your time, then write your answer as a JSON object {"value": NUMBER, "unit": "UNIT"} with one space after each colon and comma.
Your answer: {"value": 735222.43, "unit": "ft³"}
